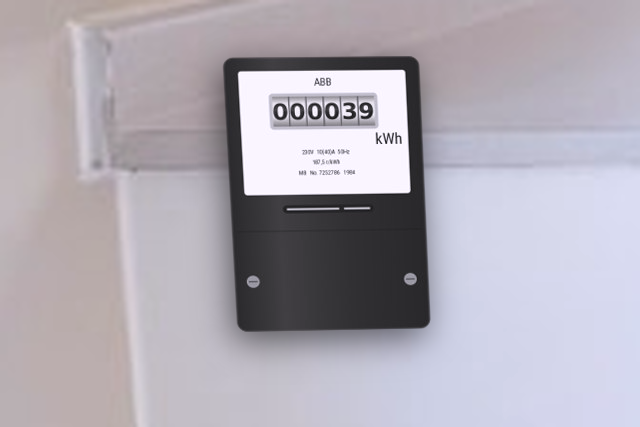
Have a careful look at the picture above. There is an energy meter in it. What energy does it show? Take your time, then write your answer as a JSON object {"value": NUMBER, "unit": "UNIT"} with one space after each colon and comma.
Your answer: {"value": 39, "unit": "kWh"}
